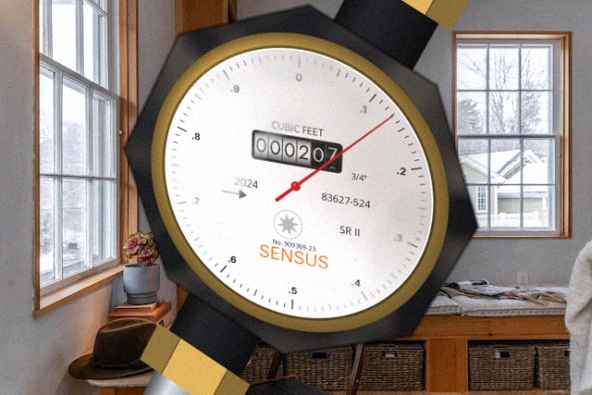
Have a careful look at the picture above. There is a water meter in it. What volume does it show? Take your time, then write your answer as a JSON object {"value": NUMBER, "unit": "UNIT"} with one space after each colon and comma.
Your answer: {"value": 207.13, "unit": "ft³"}
